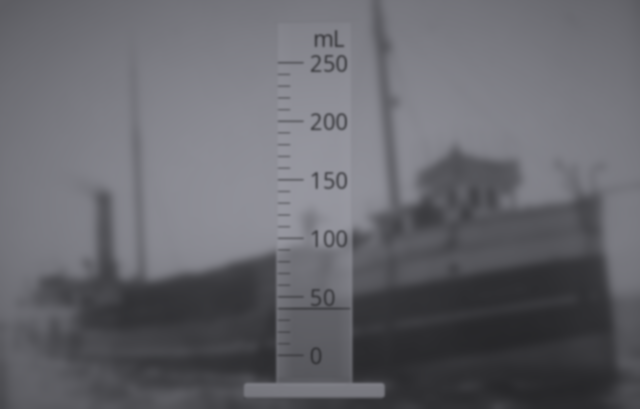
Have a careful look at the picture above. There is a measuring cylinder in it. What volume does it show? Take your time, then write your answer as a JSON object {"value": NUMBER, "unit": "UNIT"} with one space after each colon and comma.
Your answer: {"value": 40, "unit": "mL"}
